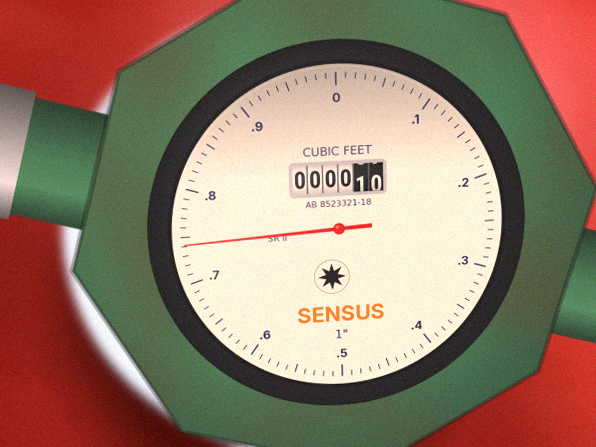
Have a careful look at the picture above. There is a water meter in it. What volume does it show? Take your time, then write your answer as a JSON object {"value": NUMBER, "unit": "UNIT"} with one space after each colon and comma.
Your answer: {"value": 9.74, "unit": "ft³"}
